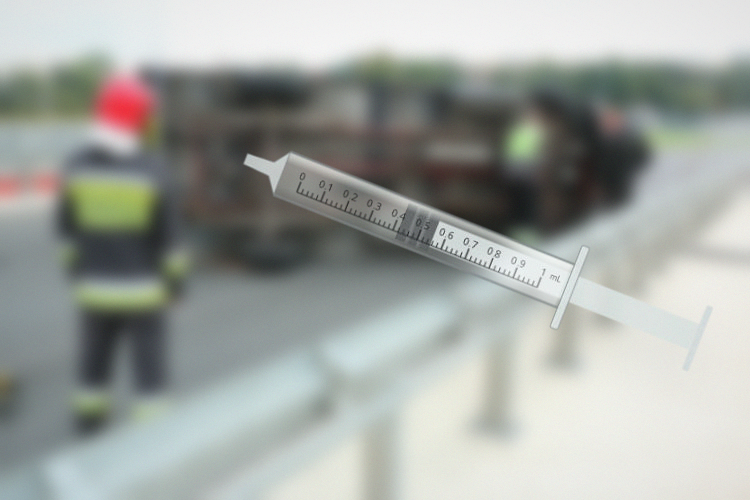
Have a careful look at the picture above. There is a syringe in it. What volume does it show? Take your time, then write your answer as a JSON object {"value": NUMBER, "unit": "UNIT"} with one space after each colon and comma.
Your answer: {"value": 0.42, "unit": "mL"}
